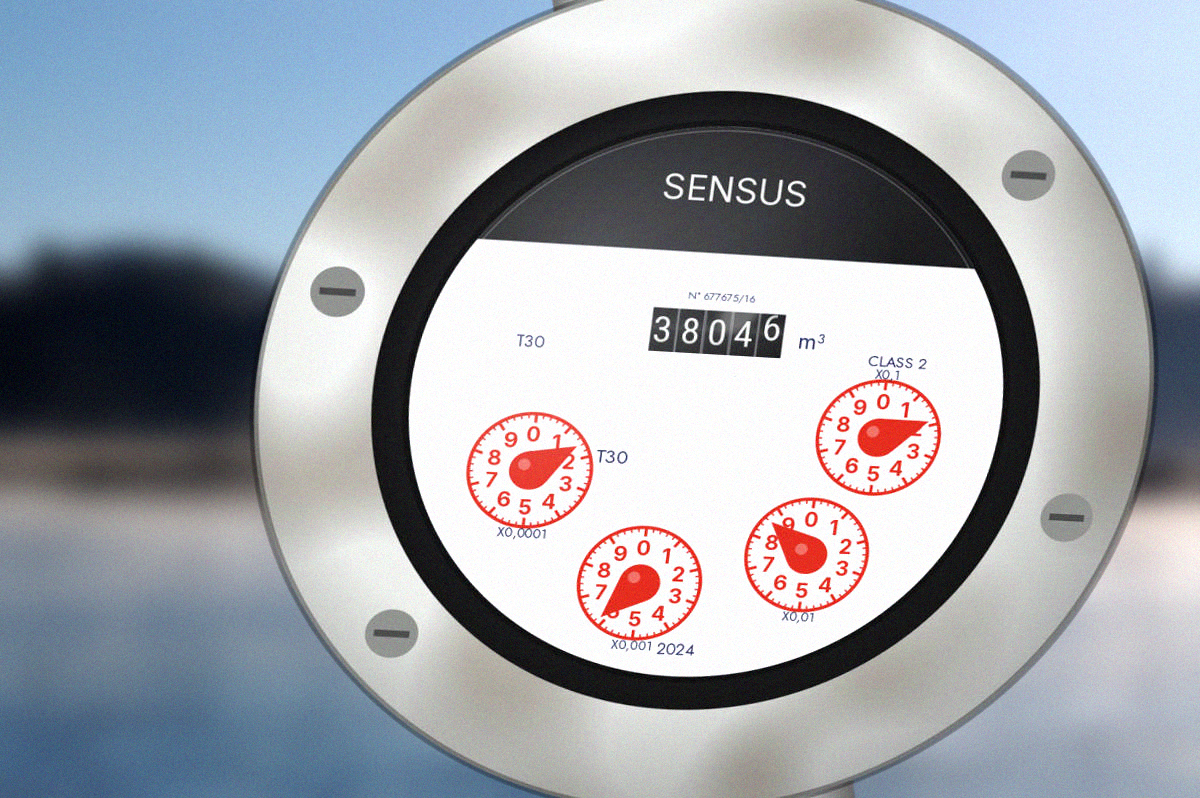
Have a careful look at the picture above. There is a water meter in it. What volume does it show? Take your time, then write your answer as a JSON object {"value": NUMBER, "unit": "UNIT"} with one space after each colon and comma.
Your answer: {"value": 38046.1861, "unit": "m³"}
